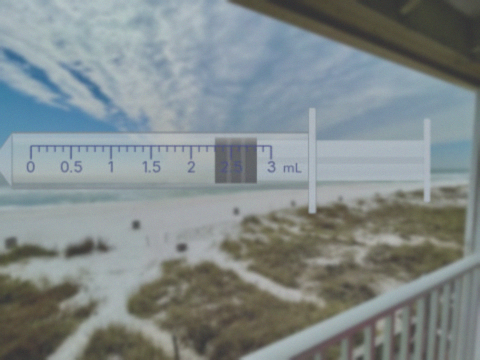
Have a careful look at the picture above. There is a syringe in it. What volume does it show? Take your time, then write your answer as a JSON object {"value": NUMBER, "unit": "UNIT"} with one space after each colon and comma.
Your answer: {"value": 2.3, "unit": "mL"}
